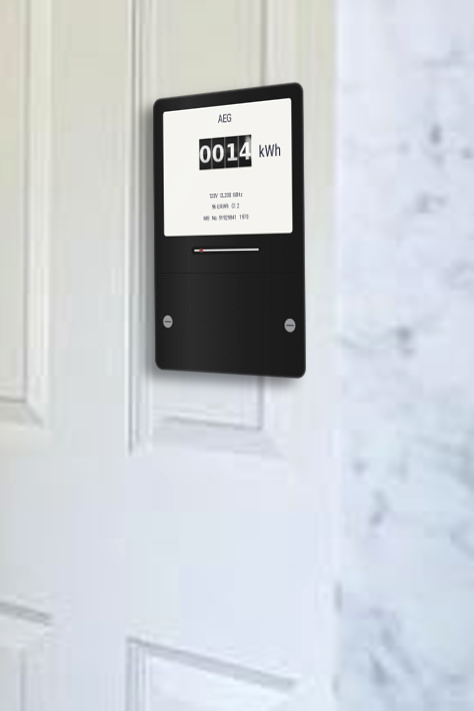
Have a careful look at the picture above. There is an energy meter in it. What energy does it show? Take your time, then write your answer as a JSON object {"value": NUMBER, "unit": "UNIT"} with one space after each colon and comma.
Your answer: {"value": 14, "unit": "kWh"}
